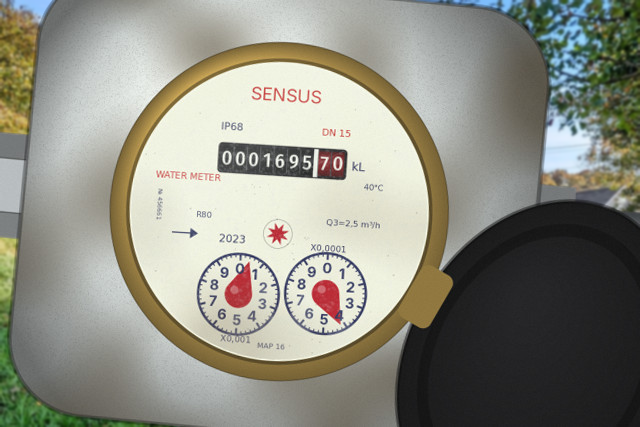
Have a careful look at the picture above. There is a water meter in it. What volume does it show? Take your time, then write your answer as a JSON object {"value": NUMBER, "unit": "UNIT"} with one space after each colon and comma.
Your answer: {"value": 1695.7004, "unit": "kL"}
